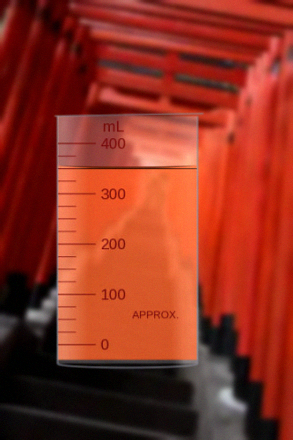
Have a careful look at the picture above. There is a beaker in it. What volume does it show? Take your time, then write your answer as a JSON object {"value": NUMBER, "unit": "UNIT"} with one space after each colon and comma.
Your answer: {"value": 350, "unit": "mL"}
